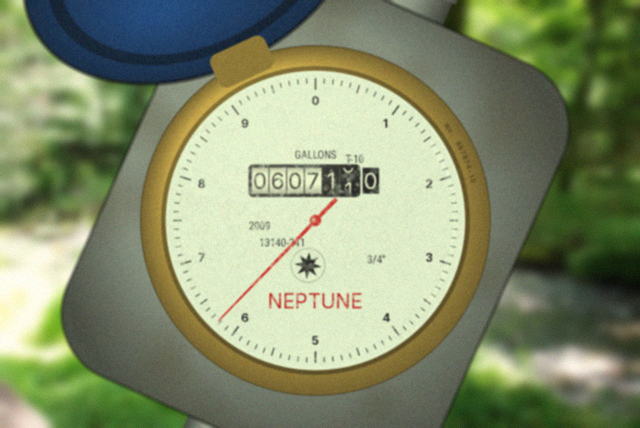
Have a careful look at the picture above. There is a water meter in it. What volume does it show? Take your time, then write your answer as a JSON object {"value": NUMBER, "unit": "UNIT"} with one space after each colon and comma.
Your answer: {"value": 607106.2, "unit": "gal"}
